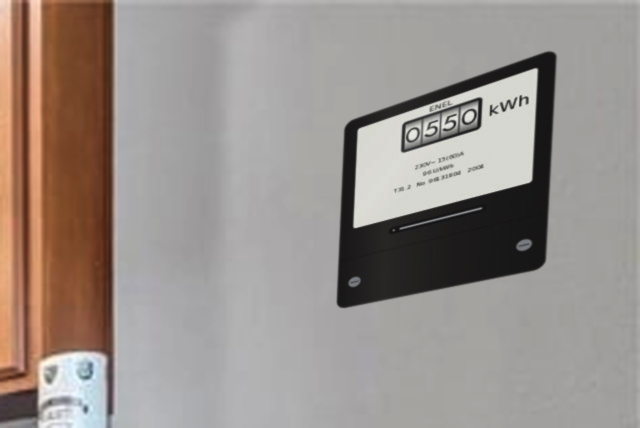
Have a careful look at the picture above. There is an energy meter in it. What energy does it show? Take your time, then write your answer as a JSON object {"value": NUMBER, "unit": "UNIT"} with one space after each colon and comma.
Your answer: {"value": 550, "unit": "kWh"}
